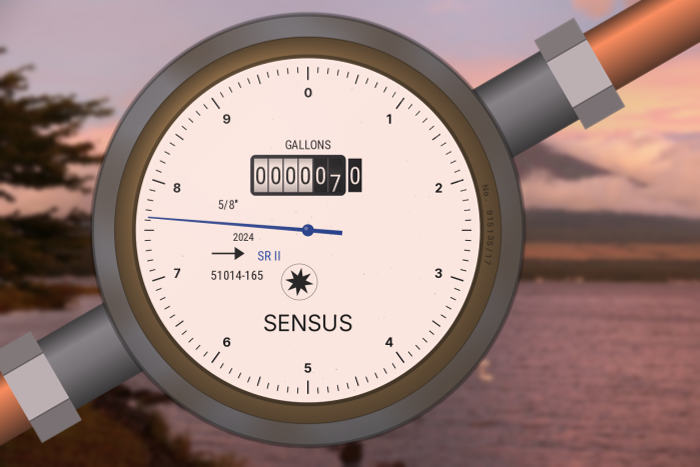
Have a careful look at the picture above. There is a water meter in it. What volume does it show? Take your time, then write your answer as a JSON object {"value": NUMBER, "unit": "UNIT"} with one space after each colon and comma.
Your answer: {"value": 67.6, "unit": "gal"}
